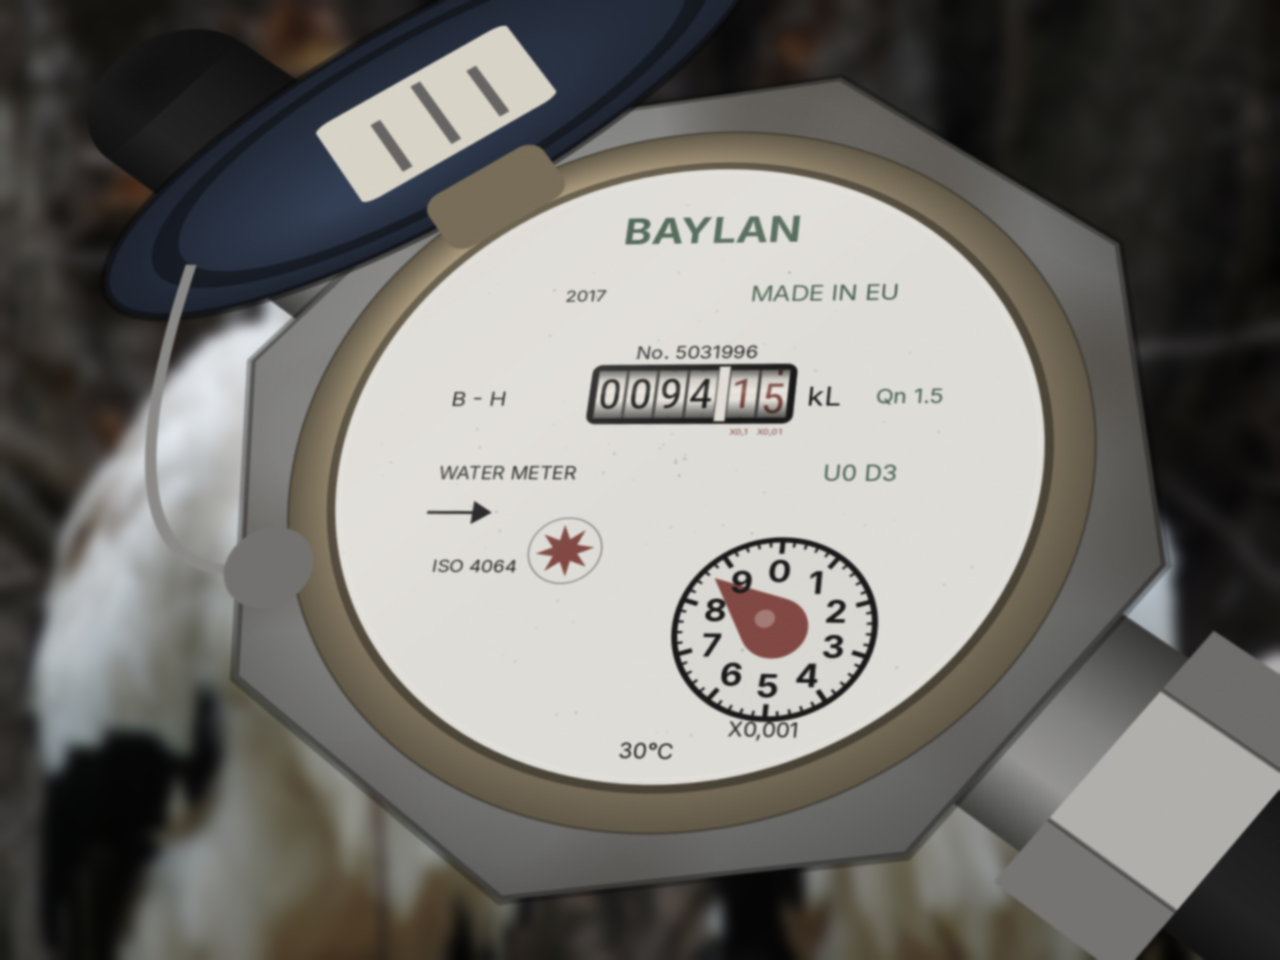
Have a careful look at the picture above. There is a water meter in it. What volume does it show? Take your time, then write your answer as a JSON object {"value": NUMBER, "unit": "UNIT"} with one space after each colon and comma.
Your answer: {"value": 94.148, "unit": "kL"}
